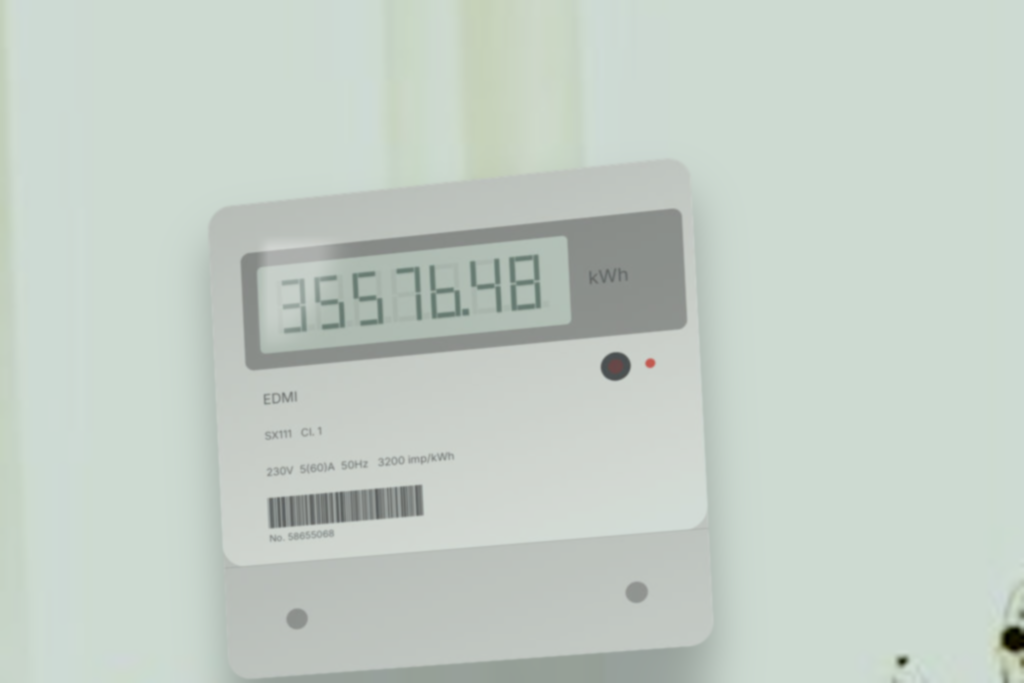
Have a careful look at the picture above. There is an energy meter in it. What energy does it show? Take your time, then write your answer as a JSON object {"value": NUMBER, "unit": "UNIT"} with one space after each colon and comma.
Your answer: {"value": 35576.48, "unit": "kWh"}
